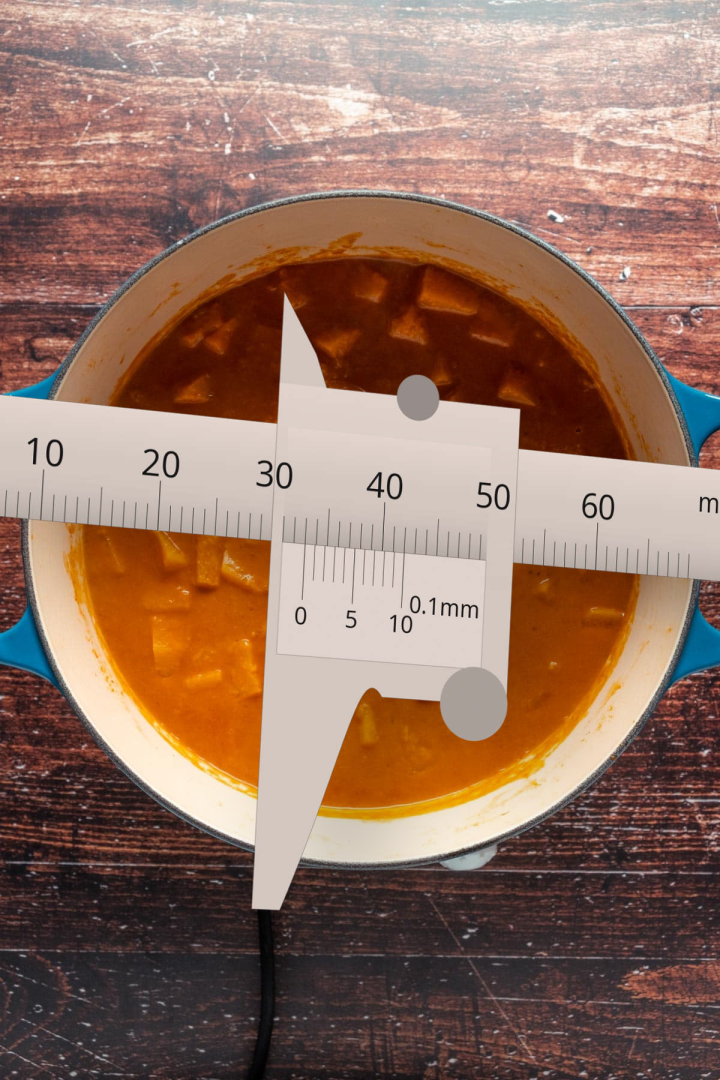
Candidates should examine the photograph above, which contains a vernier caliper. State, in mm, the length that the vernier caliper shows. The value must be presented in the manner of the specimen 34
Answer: 33.0
